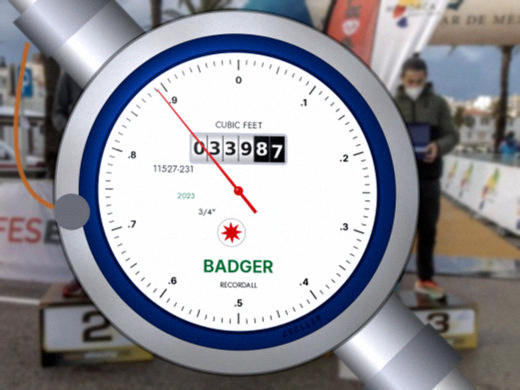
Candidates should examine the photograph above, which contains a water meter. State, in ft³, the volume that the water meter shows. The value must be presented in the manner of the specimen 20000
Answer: 33986.89
